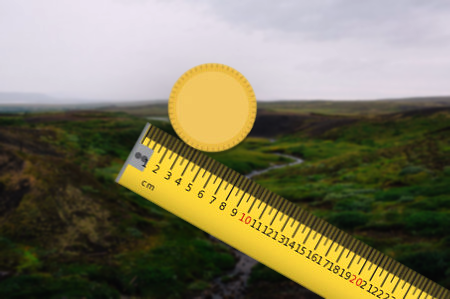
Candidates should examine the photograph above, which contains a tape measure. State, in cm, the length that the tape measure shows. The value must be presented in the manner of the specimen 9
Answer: 7
